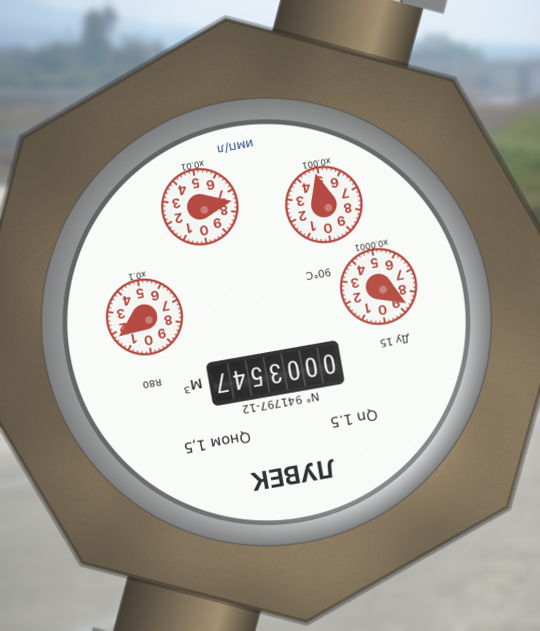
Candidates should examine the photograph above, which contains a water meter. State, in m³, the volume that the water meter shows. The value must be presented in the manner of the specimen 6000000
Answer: 3547.1748
